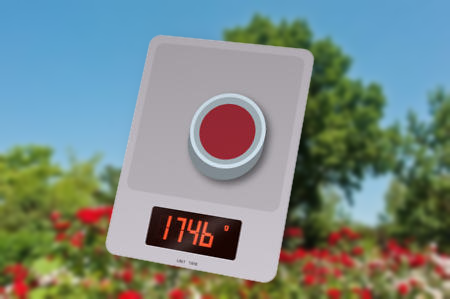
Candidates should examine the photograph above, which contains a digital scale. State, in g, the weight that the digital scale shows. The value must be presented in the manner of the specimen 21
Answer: 1746
